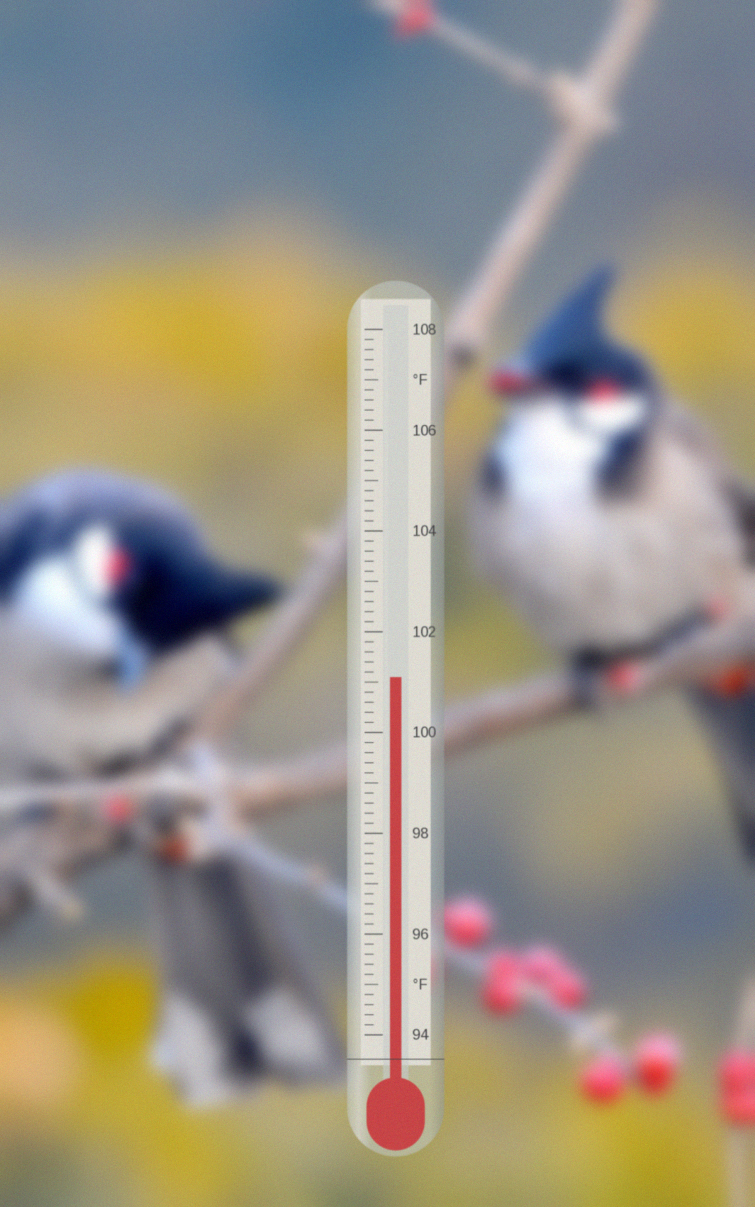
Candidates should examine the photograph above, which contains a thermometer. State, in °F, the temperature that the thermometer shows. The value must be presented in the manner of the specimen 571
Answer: 101.1
